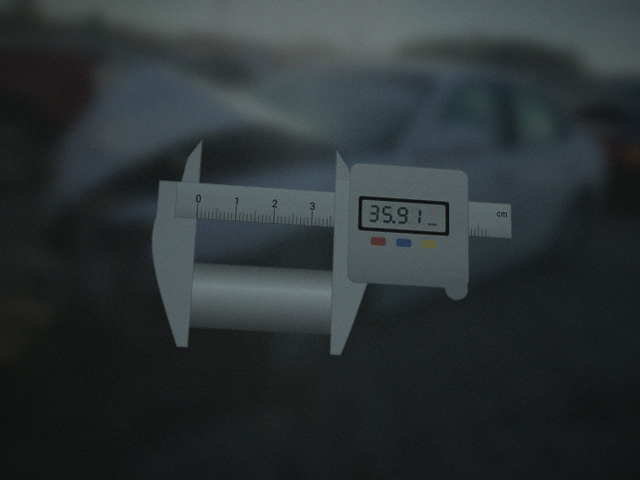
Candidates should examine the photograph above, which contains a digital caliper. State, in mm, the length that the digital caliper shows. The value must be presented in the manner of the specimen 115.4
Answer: 35.91
